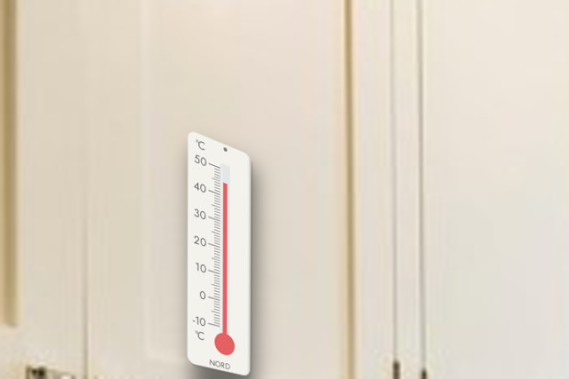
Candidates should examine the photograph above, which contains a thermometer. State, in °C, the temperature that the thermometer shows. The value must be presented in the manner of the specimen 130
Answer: 45
